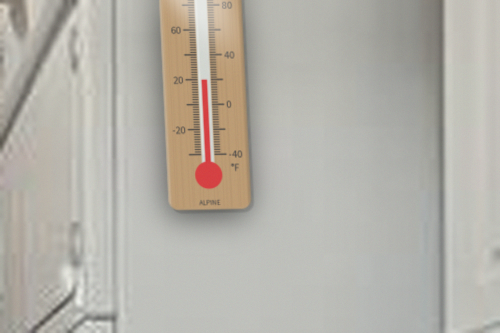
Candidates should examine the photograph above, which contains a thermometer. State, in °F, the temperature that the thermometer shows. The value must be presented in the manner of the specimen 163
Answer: 20
